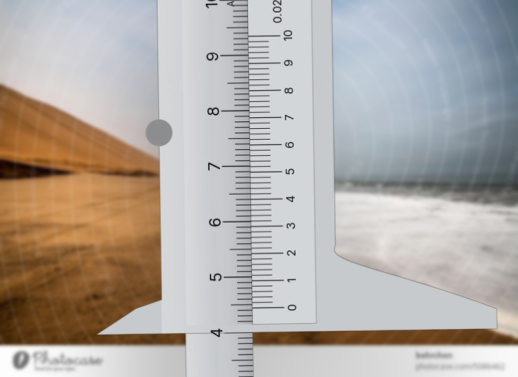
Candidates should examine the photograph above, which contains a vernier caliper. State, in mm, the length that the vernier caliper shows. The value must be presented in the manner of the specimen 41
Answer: 44.4
